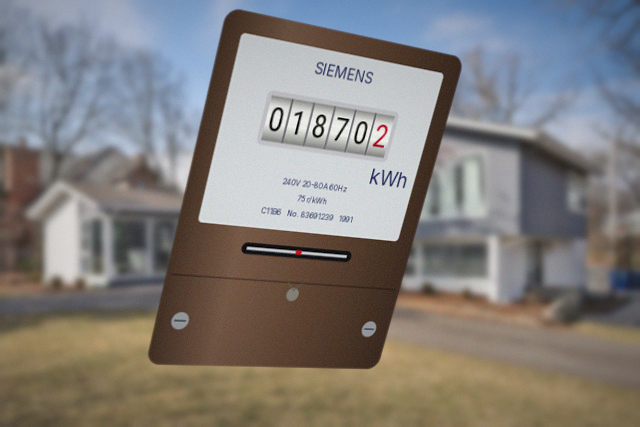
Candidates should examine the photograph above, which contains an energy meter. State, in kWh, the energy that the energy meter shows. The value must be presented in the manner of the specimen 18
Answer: 1870.2
